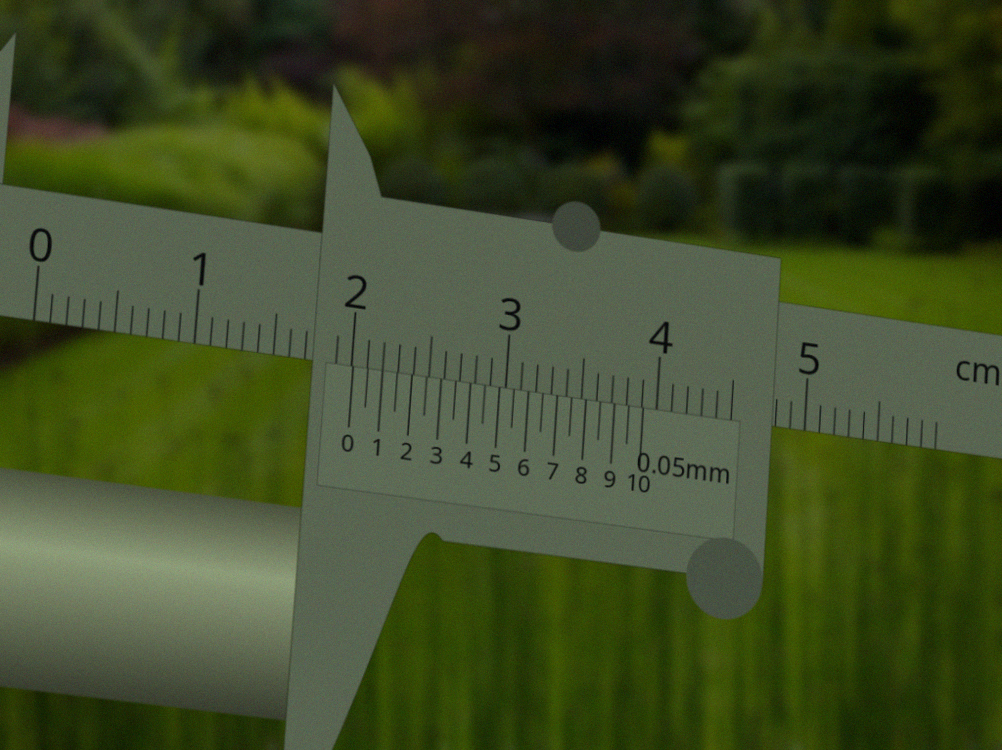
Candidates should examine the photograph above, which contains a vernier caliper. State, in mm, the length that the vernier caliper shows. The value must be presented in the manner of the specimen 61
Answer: 20.1
